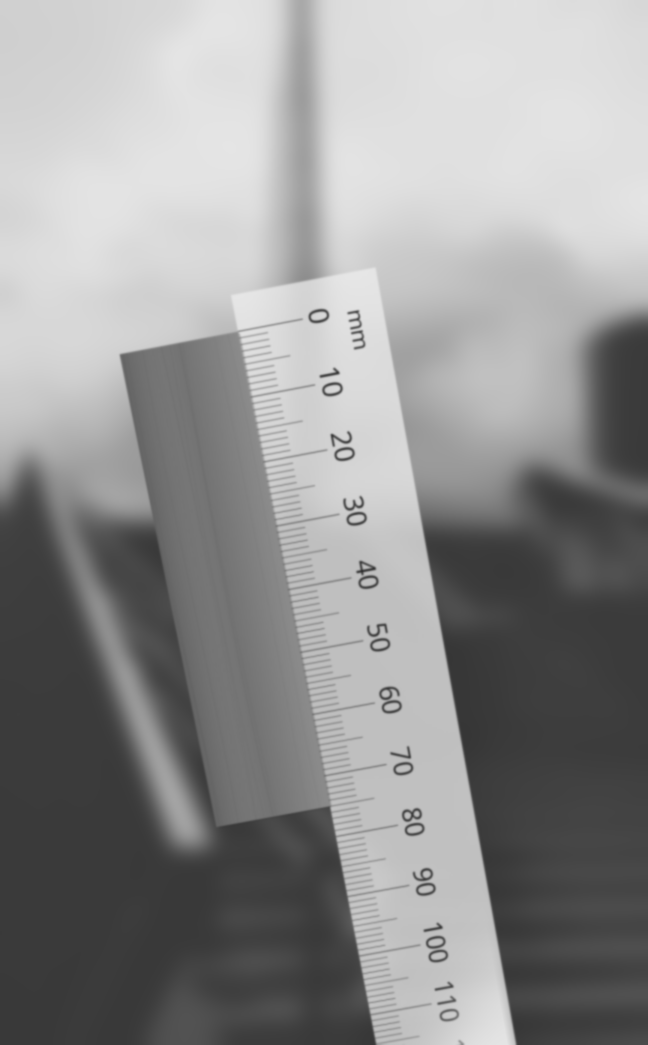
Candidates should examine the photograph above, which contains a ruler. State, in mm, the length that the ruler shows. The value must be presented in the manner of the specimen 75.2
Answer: 75
